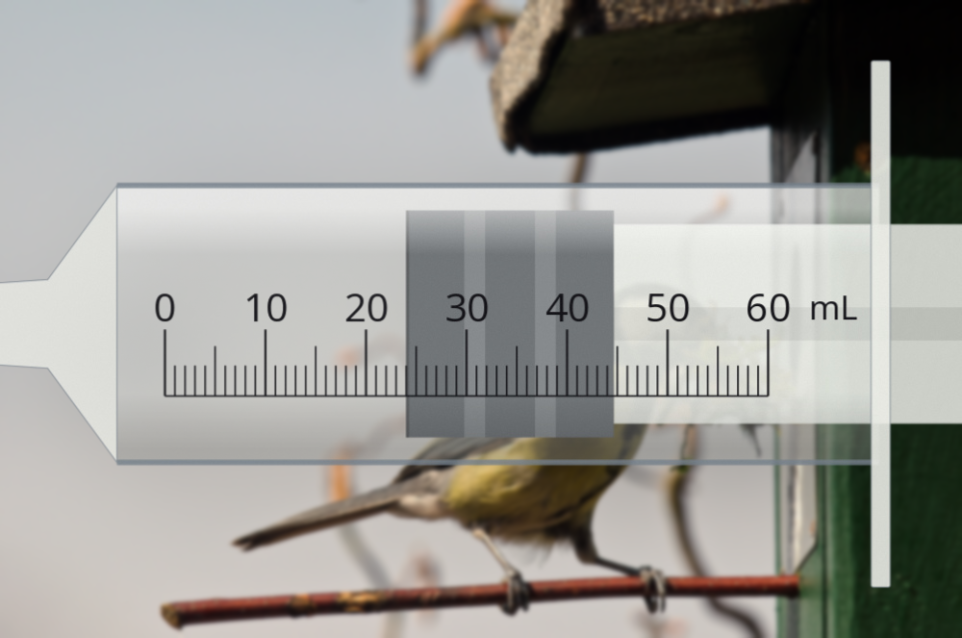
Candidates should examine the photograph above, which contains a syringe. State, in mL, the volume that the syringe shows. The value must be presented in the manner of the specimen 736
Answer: 24
